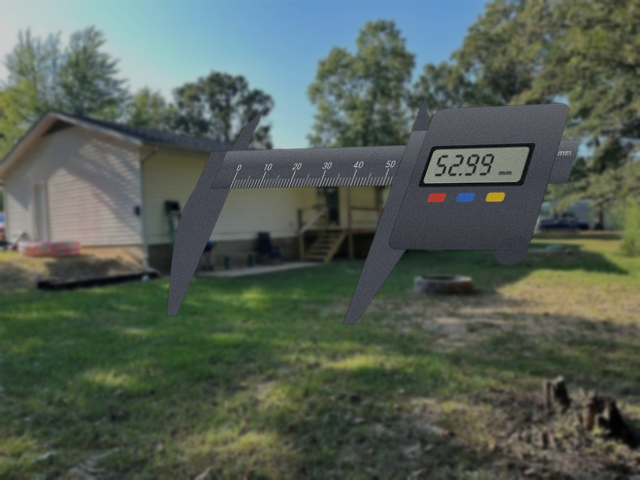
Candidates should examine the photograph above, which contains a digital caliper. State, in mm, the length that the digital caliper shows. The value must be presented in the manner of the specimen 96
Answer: 52.99
